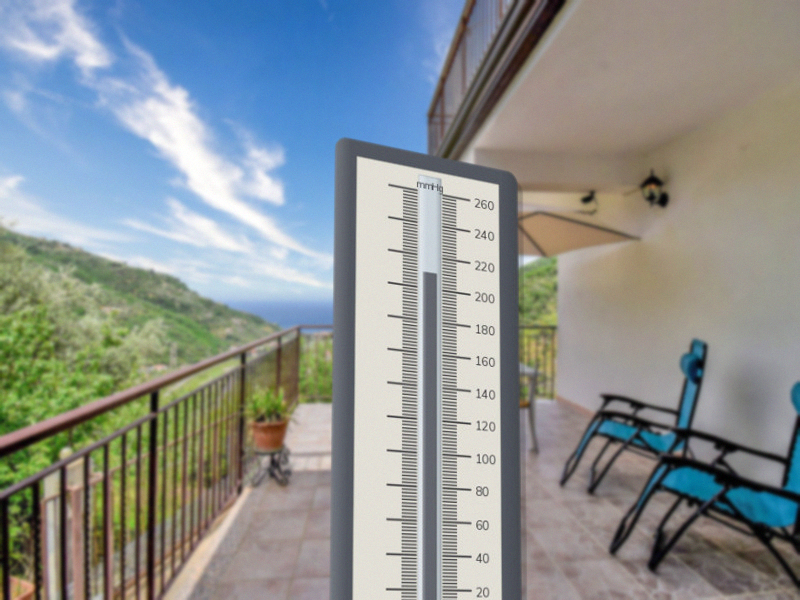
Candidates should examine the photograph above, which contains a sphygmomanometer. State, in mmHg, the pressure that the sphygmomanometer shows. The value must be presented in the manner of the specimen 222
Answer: 210
